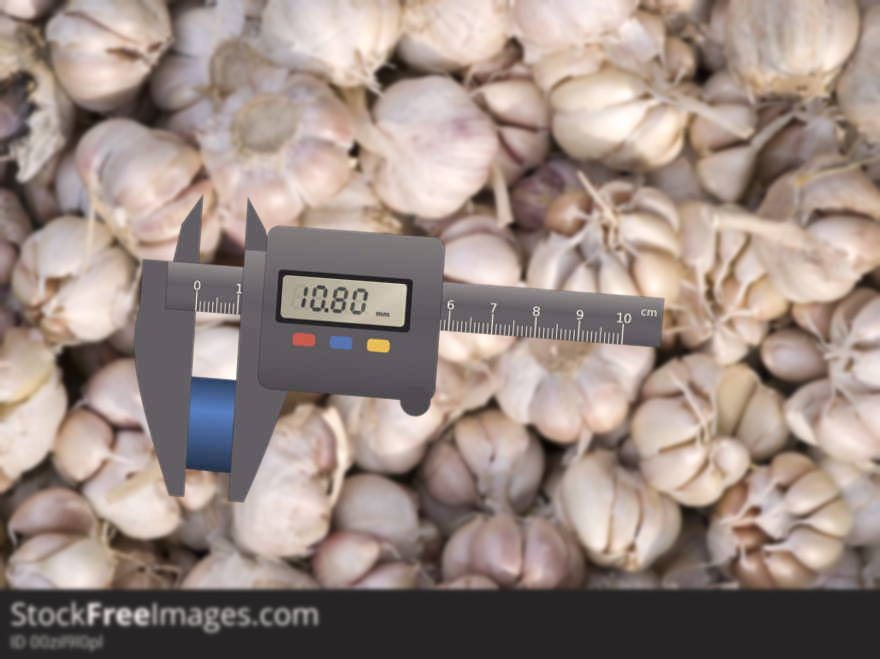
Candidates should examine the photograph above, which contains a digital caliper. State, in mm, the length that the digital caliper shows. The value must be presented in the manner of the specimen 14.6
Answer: 10.80
